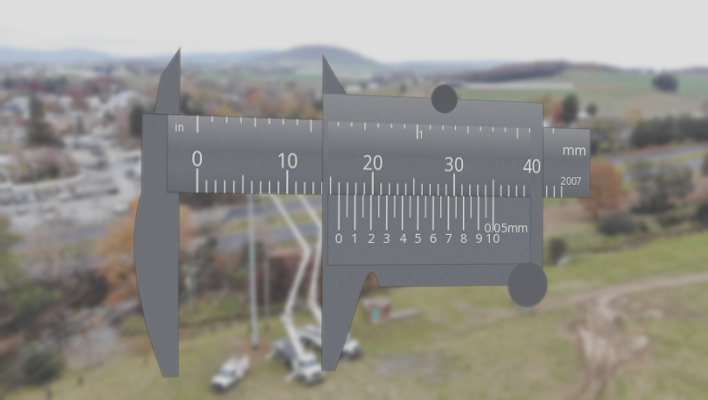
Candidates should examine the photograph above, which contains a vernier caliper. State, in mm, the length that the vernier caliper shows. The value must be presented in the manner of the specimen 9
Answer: 16.0
